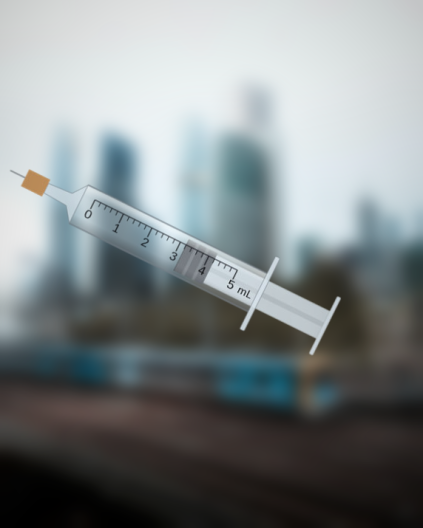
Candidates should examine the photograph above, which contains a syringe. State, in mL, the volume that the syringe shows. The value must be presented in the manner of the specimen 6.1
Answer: 3.2
